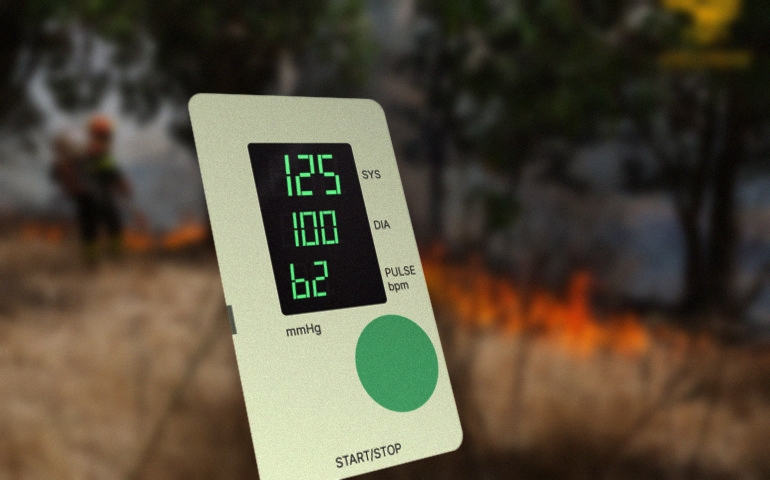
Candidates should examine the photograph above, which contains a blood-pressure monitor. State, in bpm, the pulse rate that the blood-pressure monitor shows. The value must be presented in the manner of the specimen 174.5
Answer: 62
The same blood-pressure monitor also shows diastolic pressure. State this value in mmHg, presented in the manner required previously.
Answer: 100
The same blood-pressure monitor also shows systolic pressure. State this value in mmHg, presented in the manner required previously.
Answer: 125
